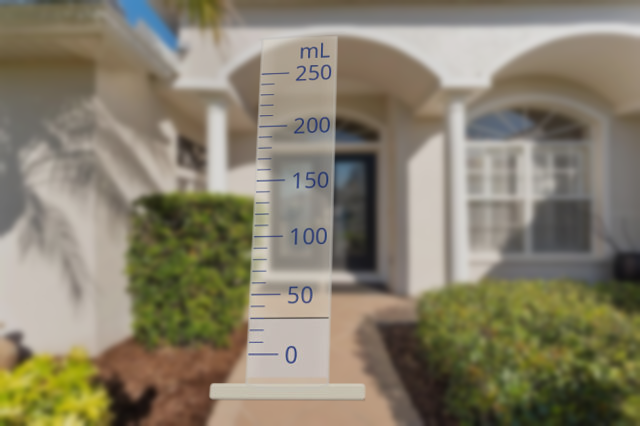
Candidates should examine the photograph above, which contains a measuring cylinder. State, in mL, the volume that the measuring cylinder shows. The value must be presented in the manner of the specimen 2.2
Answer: 30
